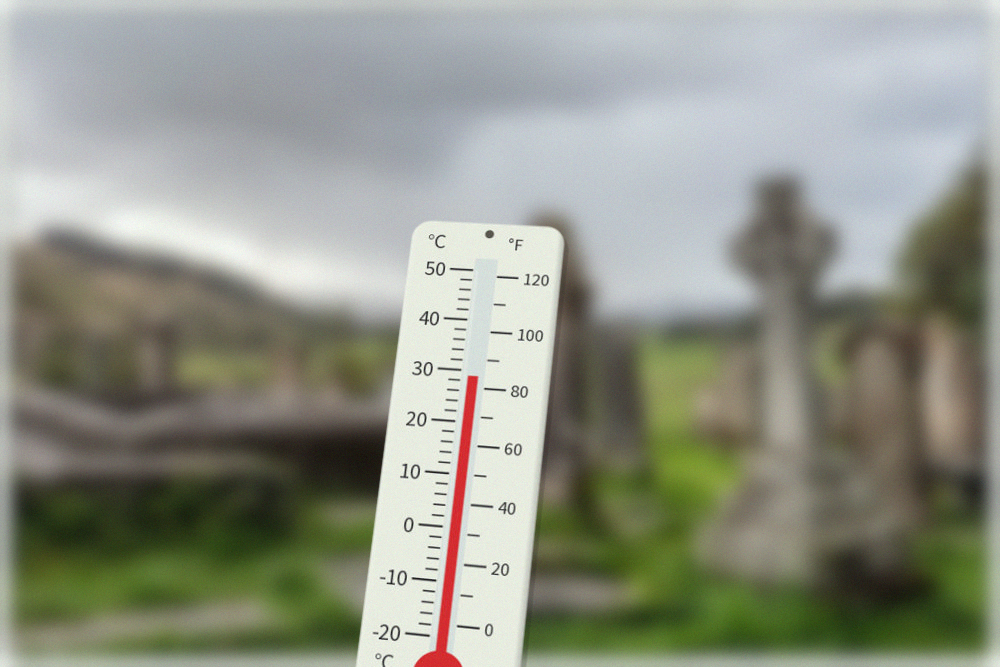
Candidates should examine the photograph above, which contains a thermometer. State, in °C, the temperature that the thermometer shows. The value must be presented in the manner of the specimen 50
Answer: 29
